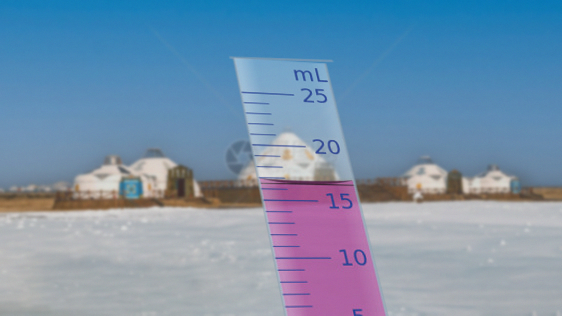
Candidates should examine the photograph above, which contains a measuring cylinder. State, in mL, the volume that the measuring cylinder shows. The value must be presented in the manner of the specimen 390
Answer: 16.5
